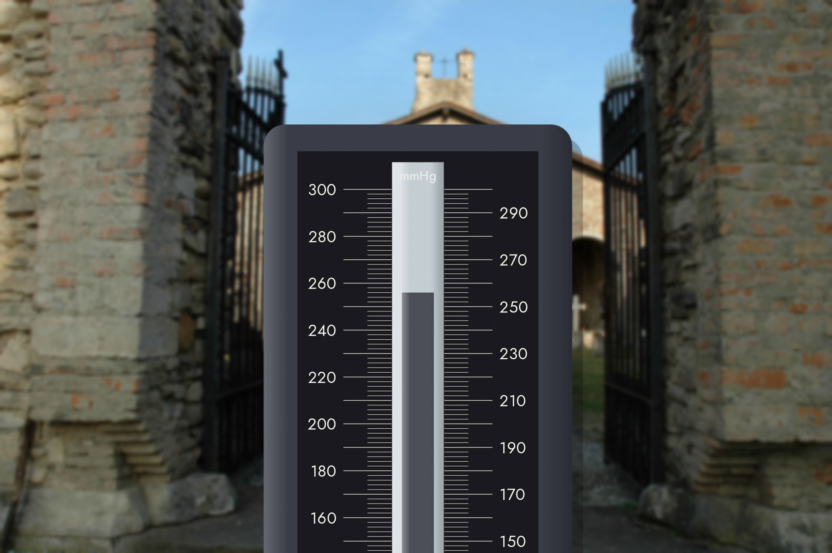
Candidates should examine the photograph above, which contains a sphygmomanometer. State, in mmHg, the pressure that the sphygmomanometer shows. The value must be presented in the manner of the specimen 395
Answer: 256
